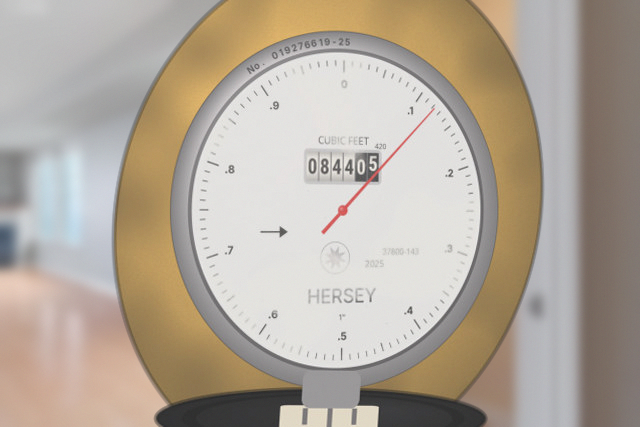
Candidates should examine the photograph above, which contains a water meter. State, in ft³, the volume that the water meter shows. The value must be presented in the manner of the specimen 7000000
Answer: 84405.12
